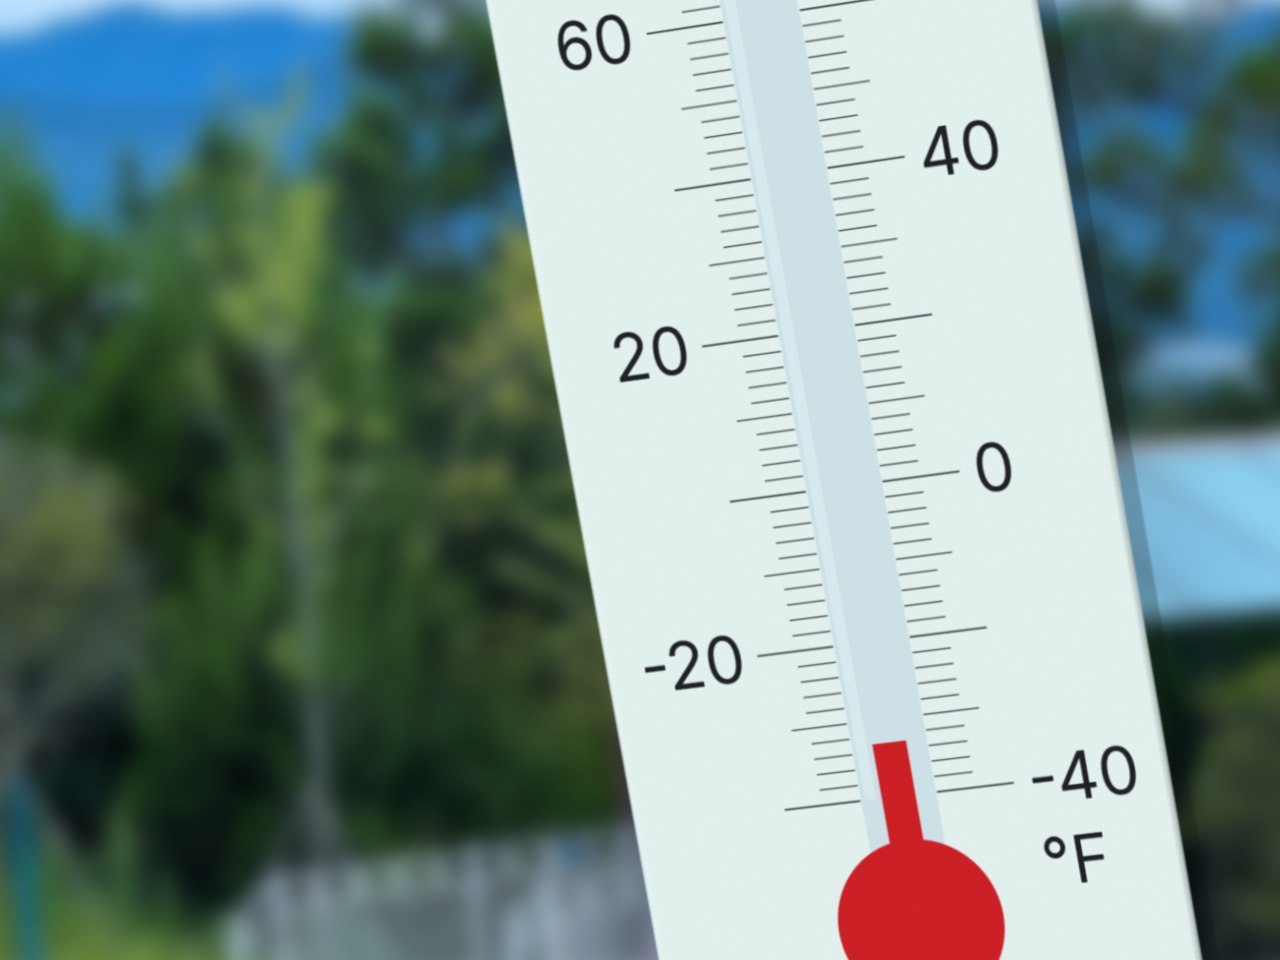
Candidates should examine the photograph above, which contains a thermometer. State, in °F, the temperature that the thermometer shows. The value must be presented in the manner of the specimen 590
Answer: -33
